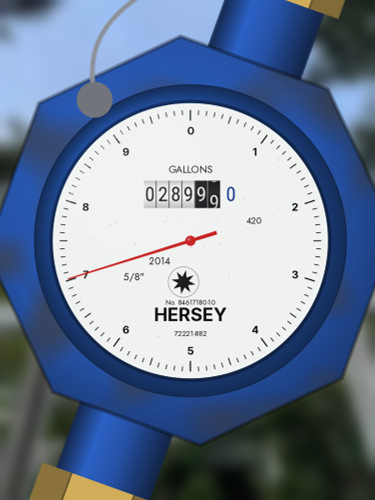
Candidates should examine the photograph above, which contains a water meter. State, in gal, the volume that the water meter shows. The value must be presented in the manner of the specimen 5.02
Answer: 289987.0
